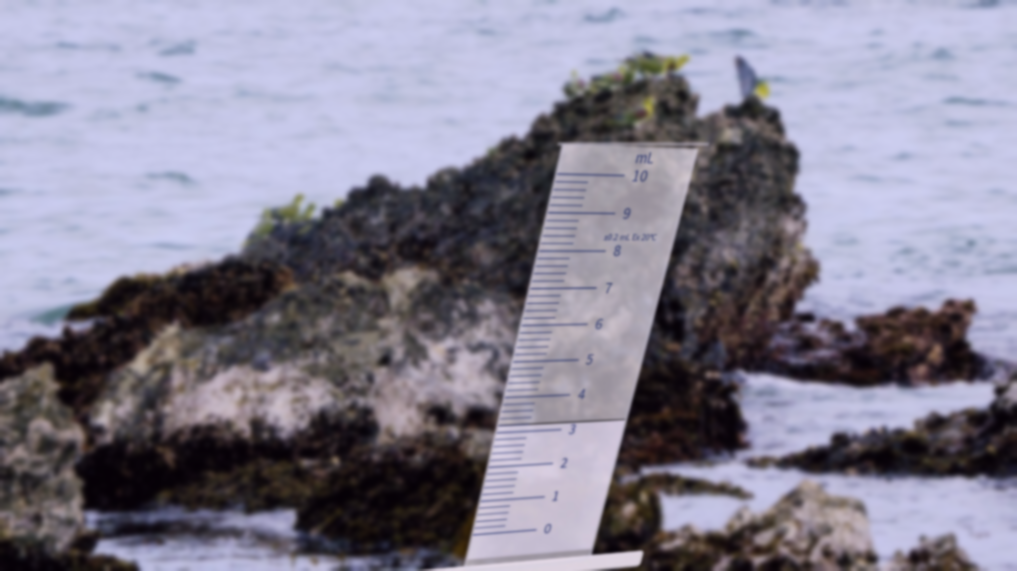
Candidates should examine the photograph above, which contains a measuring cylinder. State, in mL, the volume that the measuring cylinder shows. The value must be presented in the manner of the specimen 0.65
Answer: 3.2
